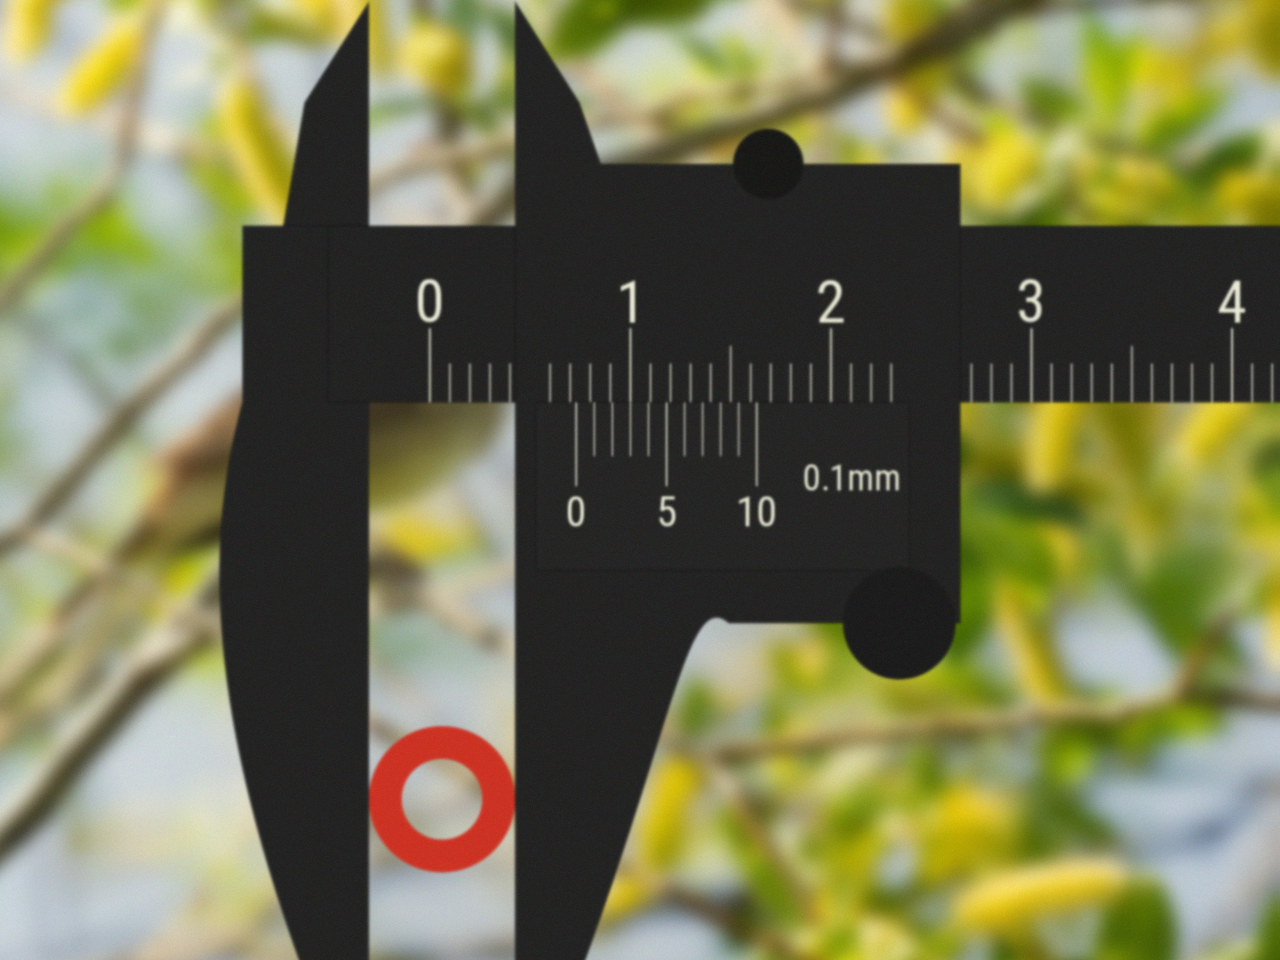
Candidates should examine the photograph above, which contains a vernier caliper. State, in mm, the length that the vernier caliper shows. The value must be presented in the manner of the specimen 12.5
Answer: 7.3
